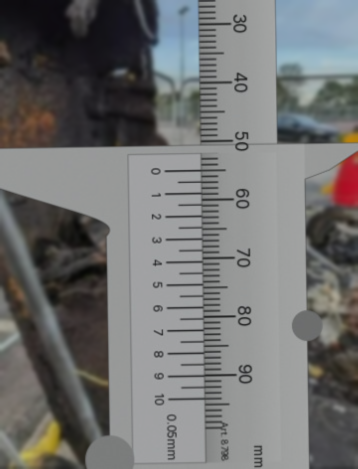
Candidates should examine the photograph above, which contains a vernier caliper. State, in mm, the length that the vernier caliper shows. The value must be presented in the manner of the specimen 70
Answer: 55.0
